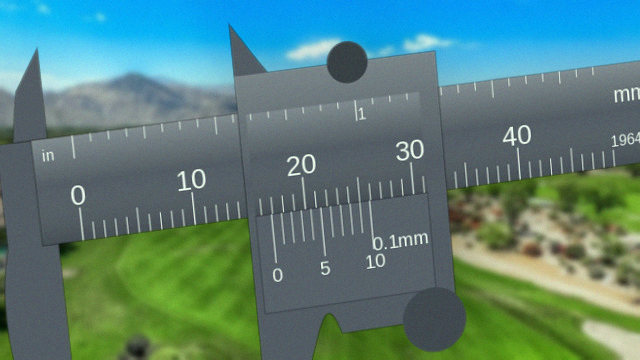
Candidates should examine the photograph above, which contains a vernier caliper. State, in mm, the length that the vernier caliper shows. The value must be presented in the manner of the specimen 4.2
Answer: 16.9
